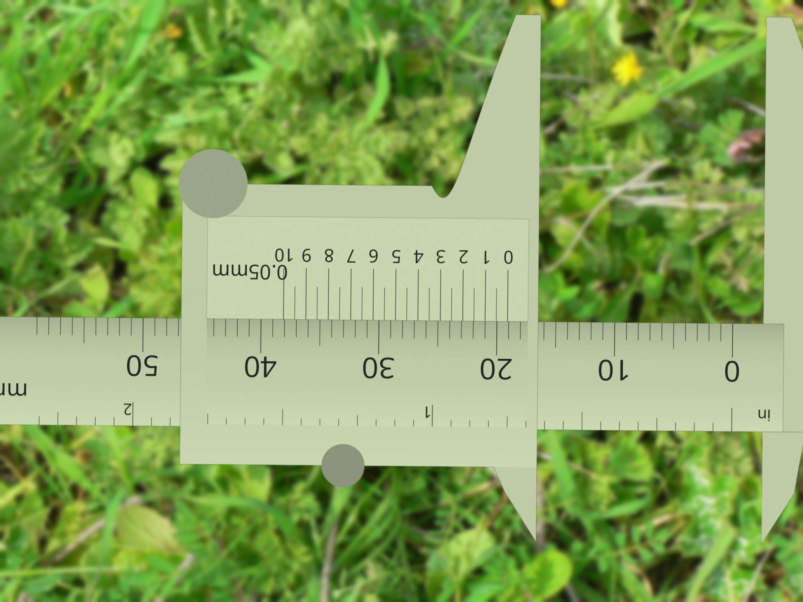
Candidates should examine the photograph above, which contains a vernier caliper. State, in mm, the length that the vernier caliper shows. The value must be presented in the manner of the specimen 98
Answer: 19.1
